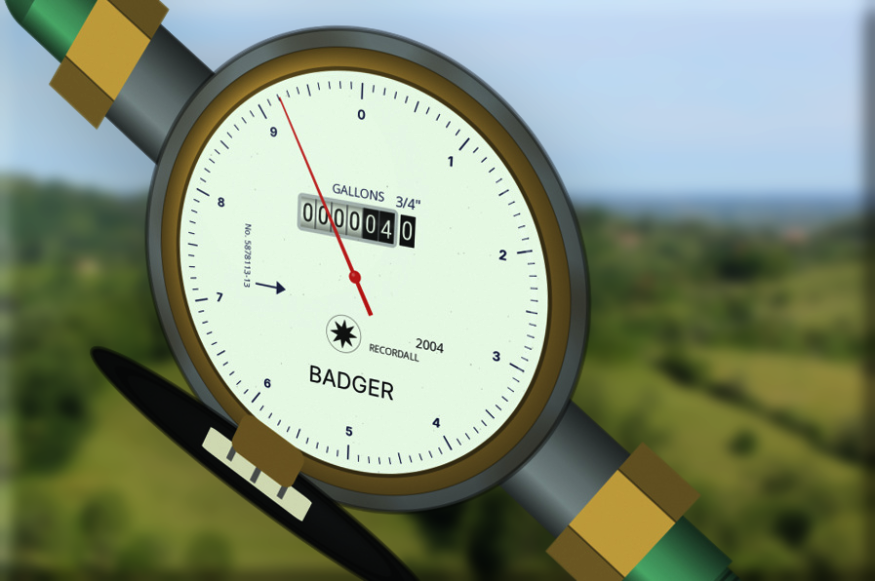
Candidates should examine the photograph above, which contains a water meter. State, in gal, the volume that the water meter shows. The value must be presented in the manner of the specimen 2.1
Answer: 39.2
